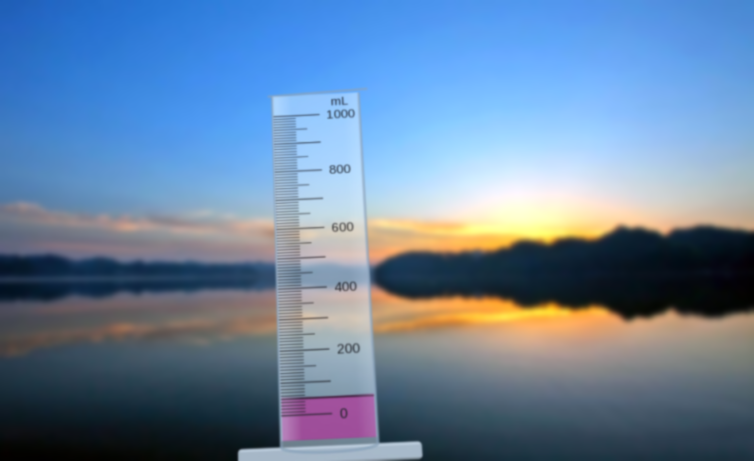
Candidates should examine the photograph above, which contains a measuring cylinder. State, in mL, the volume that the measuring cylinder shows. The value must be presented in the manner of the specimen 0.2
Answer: 50
